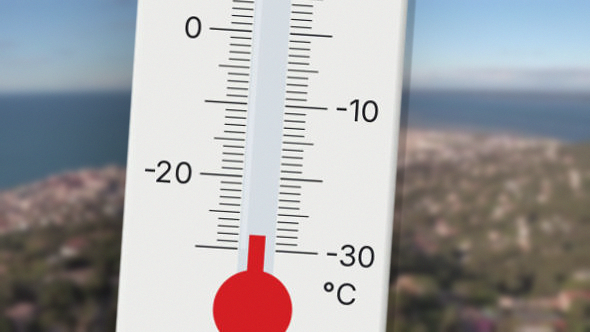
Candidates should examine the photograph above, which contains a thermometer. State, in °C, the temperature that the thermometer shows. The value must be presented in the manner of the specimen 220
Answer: -28
